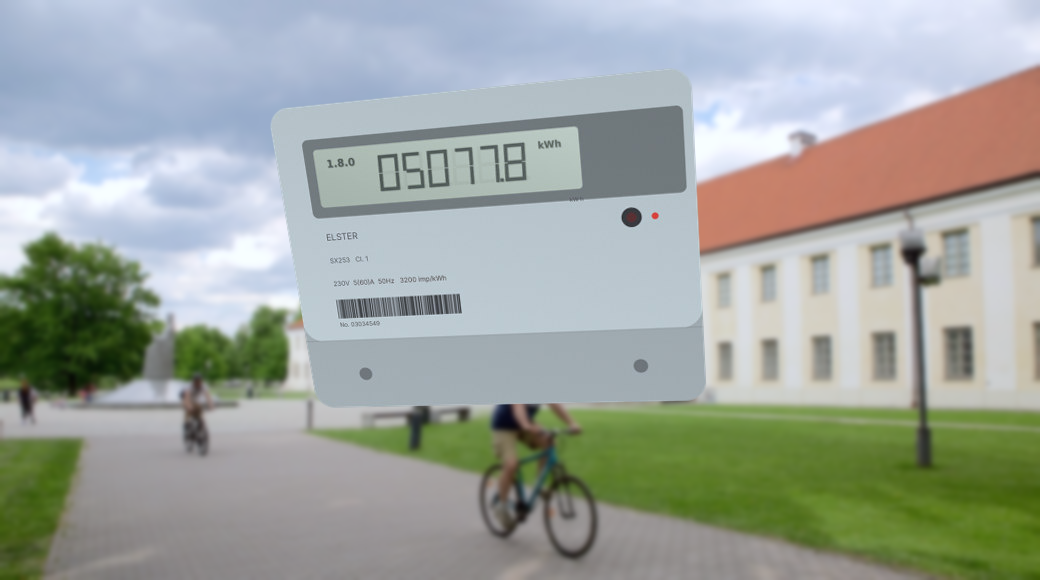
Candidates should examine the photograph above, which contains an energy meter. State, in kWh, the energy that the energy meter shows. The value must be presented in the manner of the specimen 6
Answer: 5077.8
